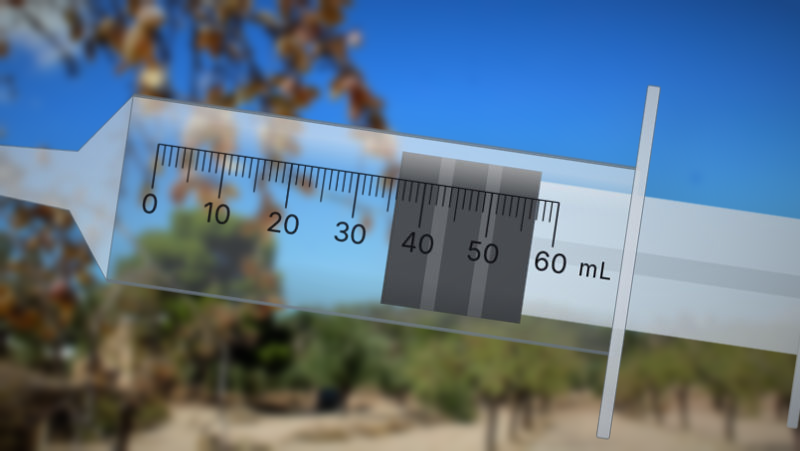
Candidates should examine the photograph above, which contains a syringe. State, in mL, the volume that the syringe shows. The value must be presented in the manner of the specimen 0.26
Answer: 36
